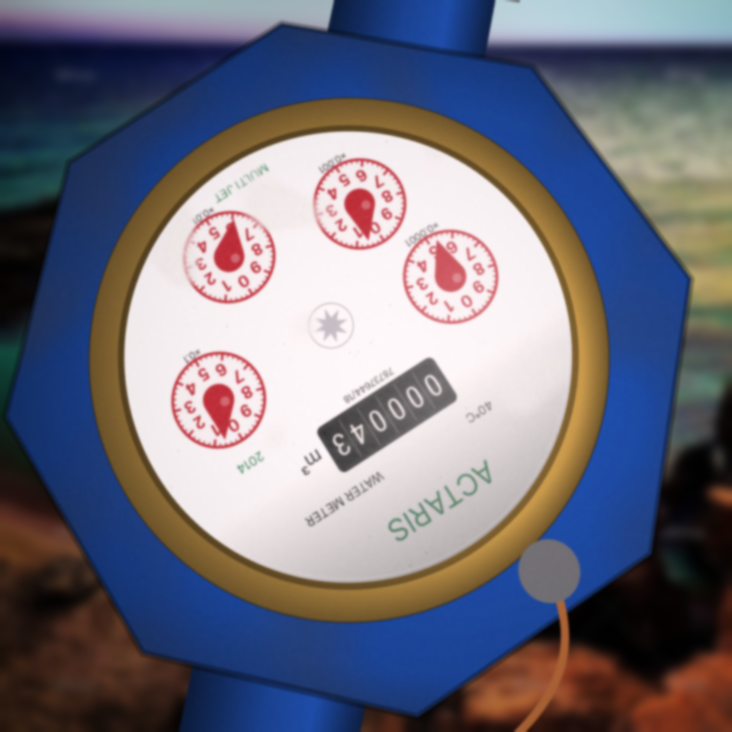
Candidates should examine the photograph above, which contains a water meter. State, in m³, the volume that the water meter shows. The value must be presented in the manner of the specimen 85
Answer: 43.0605
